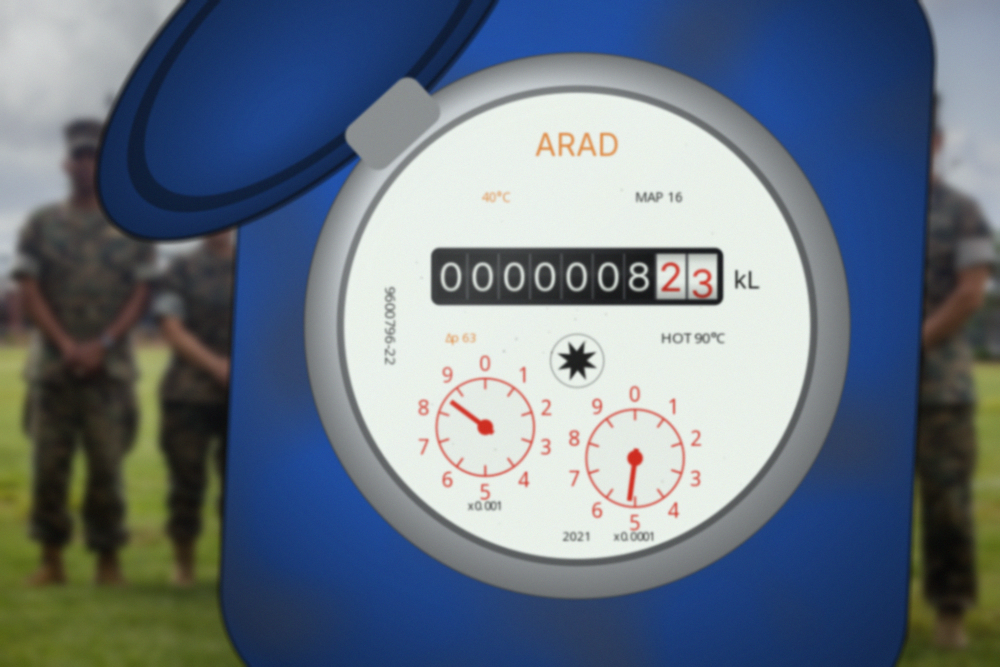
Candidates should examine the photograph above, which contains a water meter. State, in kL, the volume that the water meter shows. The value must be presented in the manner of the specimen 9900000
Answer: 8.2285
